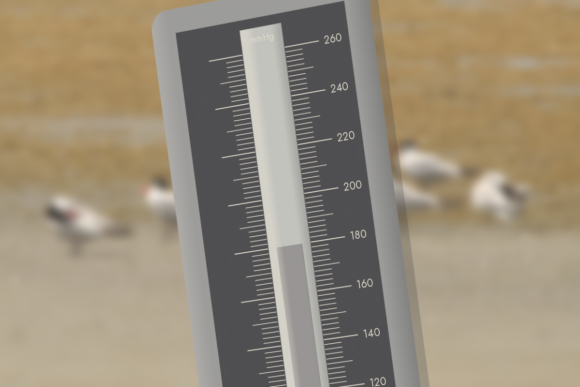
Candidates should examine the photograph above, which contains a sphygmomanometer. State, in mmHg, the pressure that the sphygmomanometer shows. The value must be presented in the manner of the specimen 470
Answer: 180
